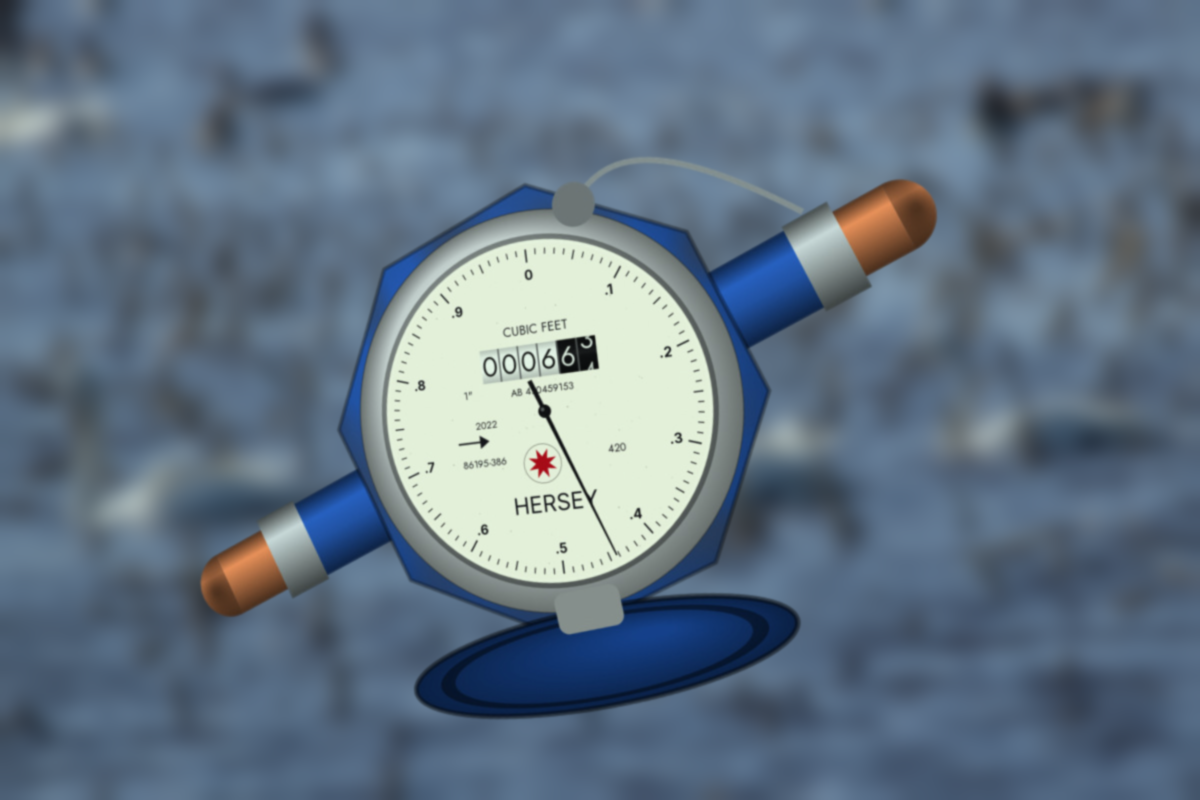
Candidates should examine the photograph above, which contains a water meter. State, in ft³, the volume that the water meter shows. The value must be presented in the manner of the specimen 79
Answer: 663.44
